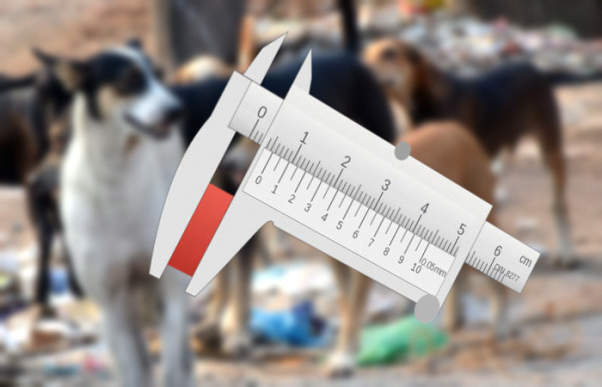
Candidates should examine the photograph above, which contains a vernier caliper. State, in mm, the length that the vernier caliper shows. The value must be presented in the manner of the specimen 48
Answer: 5.5
